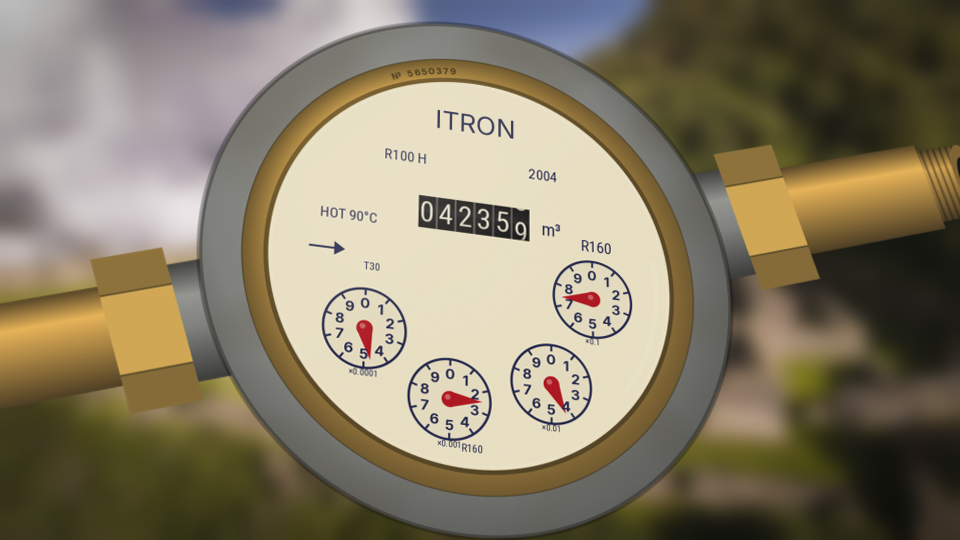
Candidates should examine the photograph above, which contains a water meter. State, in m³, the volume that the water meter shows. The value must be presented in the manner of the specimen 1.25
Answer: 42358.7424
